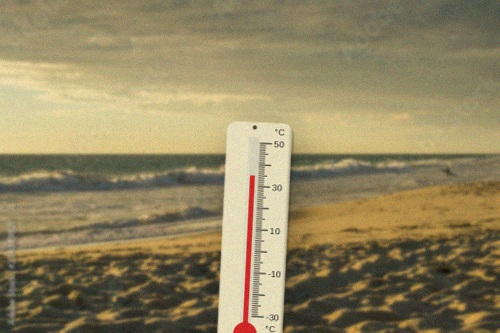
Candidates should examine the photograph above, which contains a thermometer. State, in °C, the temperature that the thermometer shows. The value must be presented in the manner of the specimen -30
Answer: 35
